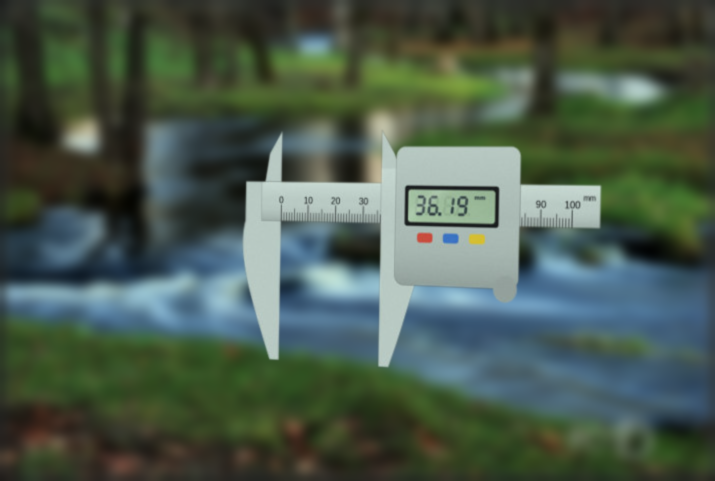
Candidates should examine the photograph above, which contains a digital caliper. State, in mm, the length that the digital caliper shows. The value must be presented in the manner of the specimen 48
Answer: 36.19
